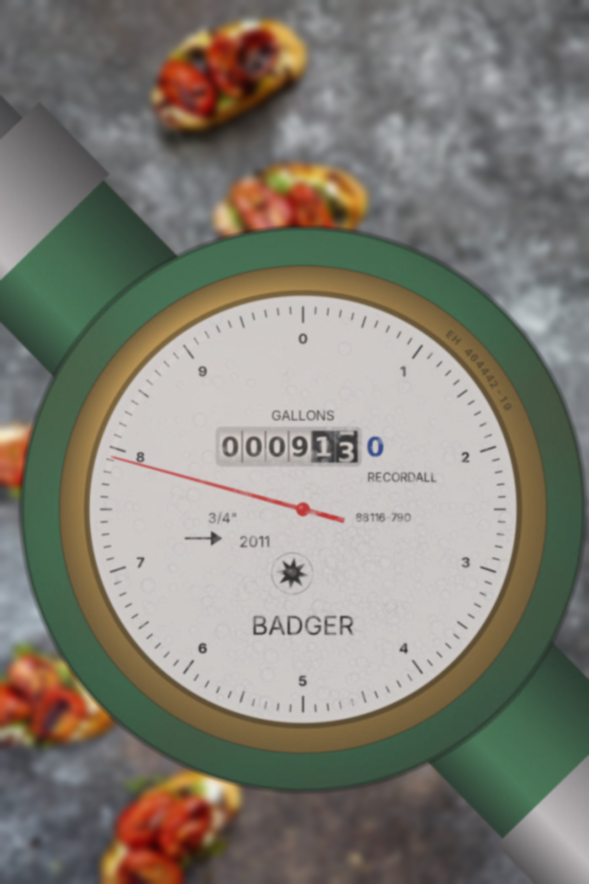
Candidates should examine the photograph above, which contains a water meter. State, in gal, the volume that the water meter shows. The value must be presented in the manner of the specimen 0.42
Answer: 9127.9
